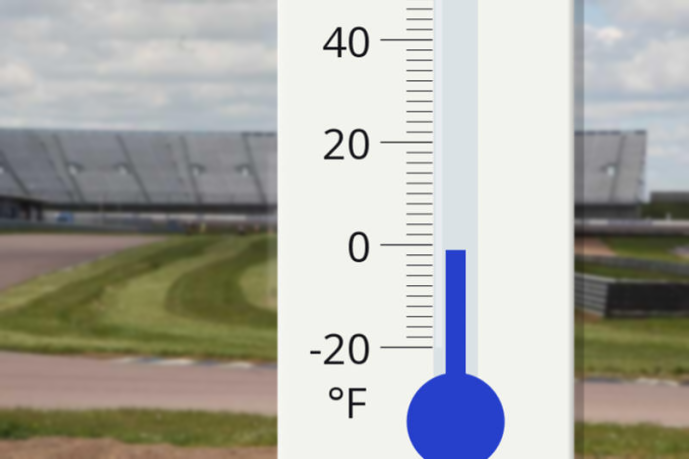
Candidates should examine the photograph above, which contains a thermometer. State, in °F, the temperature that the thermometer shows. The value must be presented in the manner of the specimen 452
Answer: -1
